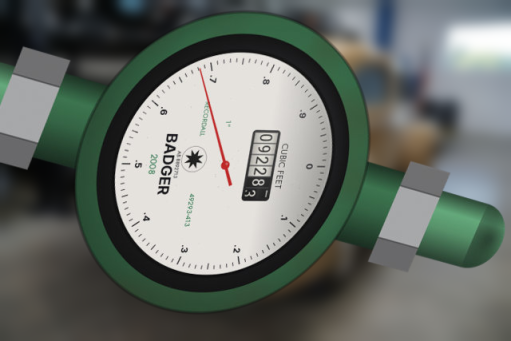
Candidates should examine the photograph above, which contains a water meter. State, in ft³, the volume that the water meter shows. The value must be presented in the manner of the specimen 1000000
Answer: 92282.68
